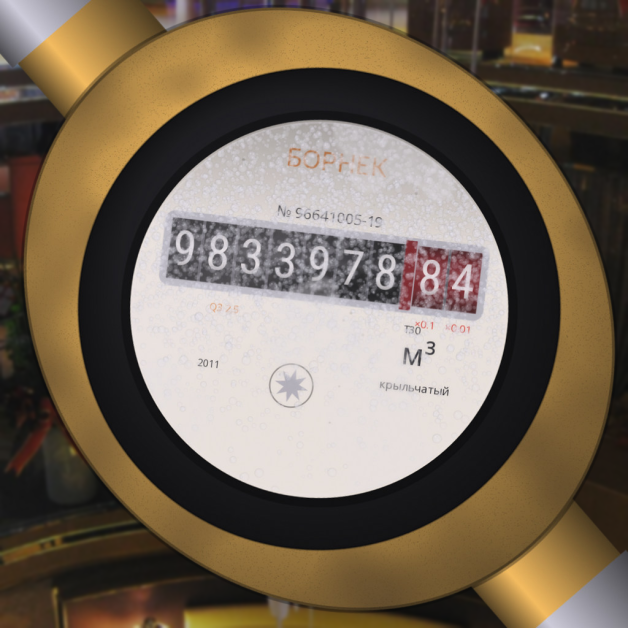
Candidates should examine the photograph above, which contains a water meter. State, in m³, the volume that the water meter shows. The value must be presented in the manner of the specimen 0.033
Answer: 9833978.84
